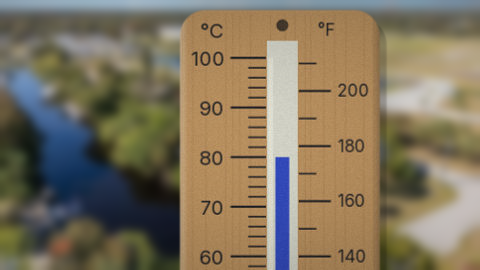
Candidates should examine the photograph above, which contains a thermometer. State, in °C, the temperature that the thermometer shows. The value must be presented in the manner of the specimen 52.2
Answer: 80
